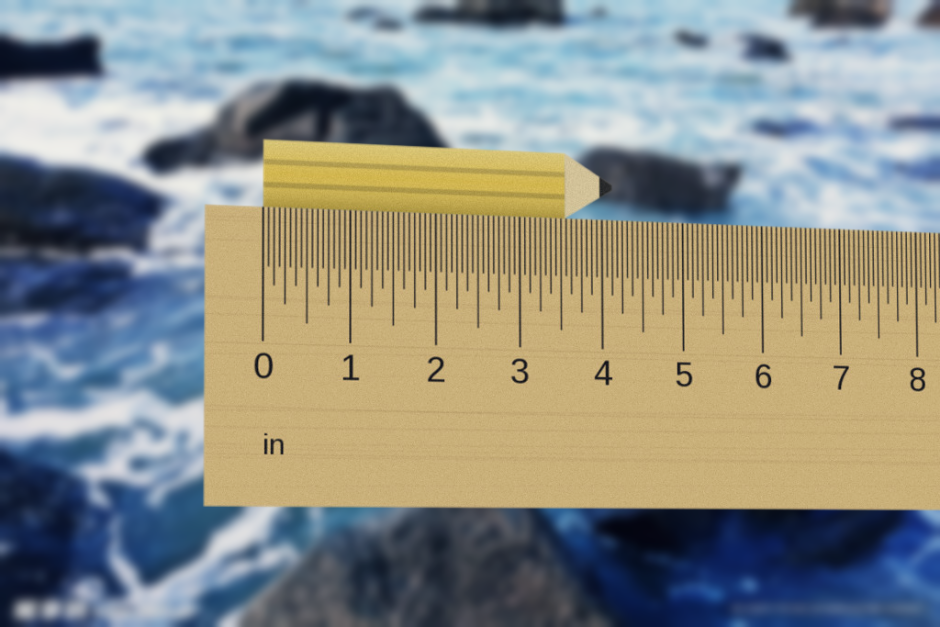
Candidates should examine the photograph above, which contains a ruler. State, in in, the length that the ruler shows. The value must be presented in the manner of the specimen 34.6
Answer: 4.125
